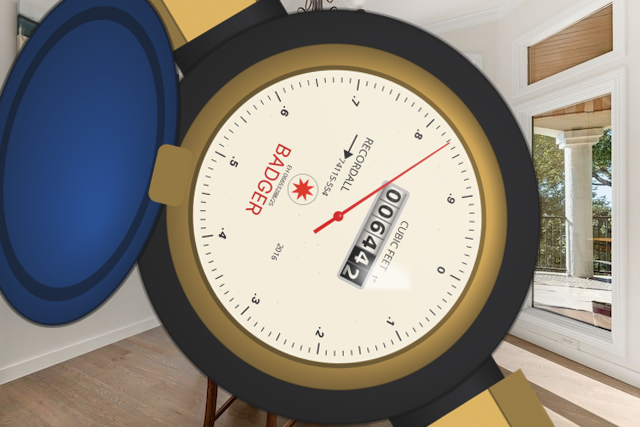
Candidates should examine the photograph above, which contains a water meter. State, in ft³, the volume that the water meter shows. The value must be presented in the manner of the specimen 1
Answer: 6441.83
